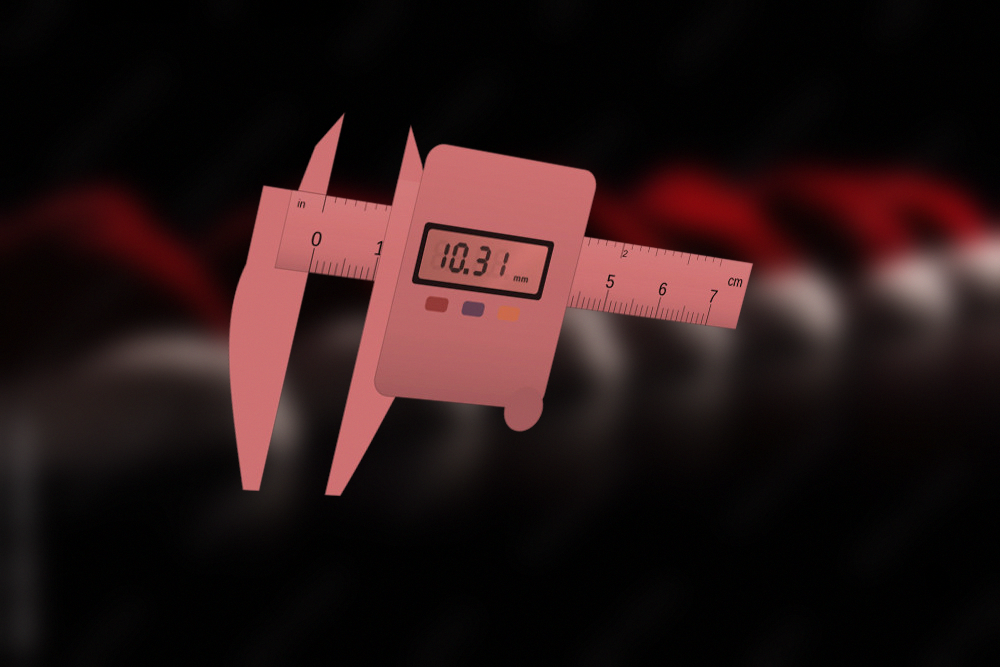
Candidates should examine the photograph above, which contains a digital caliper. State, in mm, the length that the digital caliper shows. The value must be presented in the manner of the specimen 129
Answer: 10.31
